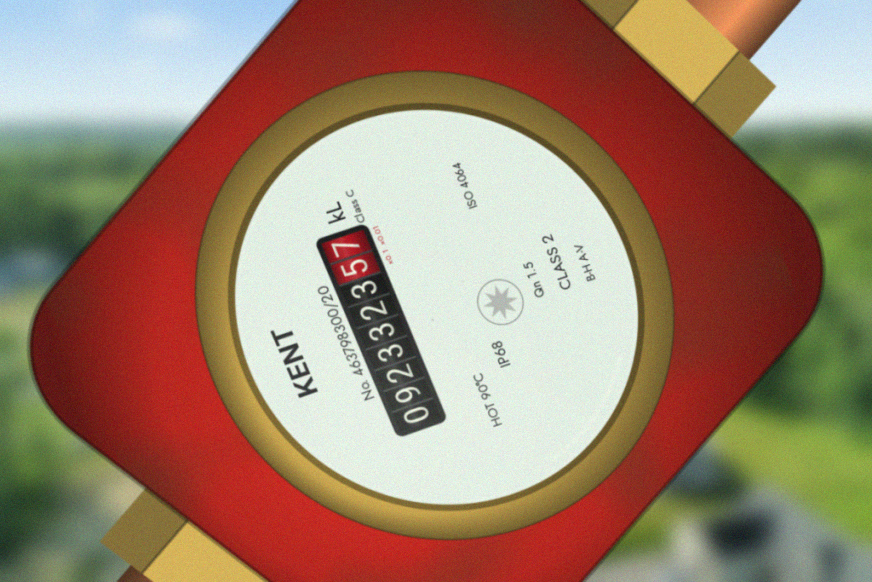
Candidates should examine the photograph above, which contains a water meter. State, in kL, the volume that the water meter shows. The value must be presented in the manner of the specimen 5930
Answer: 923323.57
